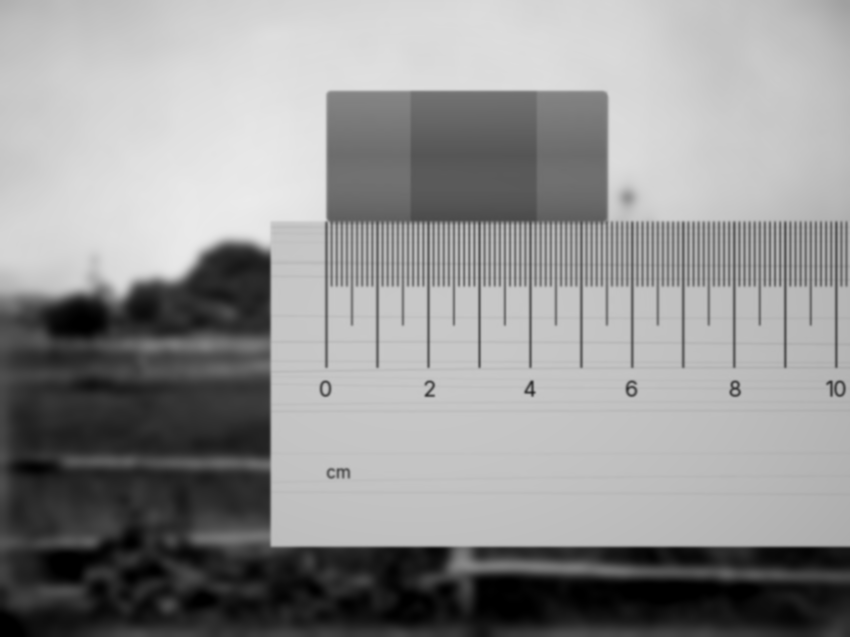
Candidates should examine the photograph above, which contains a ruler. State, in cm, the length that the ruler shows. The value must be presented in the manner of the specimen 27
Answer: 5.5
